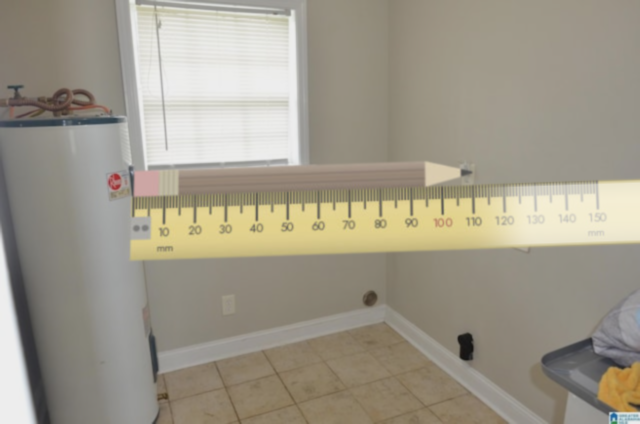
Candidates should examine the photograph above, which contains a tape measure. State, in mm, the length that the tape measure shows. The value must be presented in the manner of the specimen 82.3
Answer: 110
